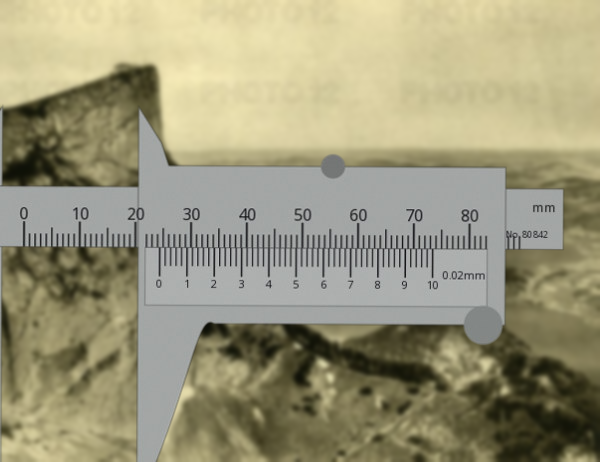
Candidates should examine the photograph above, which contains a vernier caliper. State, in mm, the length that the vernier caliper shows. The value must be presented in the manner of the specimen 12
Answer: 24.4
